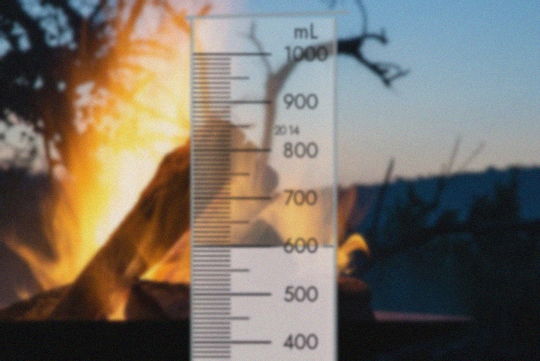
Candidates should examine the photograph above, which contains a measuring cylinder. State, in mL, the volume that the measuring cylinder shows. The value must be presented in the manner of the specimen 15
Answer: 600
